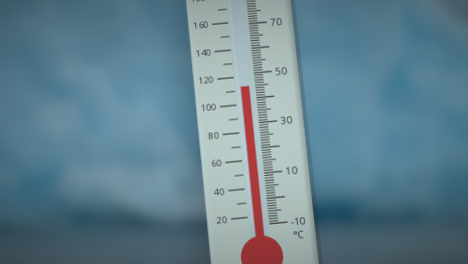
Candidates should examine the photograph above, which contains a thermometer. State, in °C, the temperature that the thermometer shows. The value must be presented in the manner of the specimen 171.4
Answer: 45
